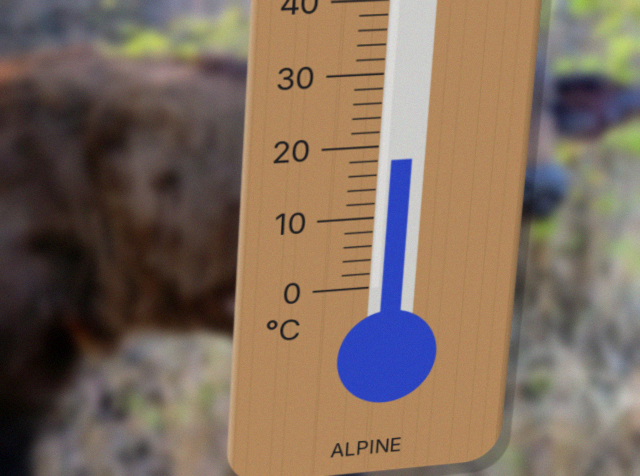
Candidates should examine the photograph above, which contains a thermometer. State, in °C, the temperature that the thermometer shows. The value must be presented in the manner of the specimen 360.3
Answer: 18
